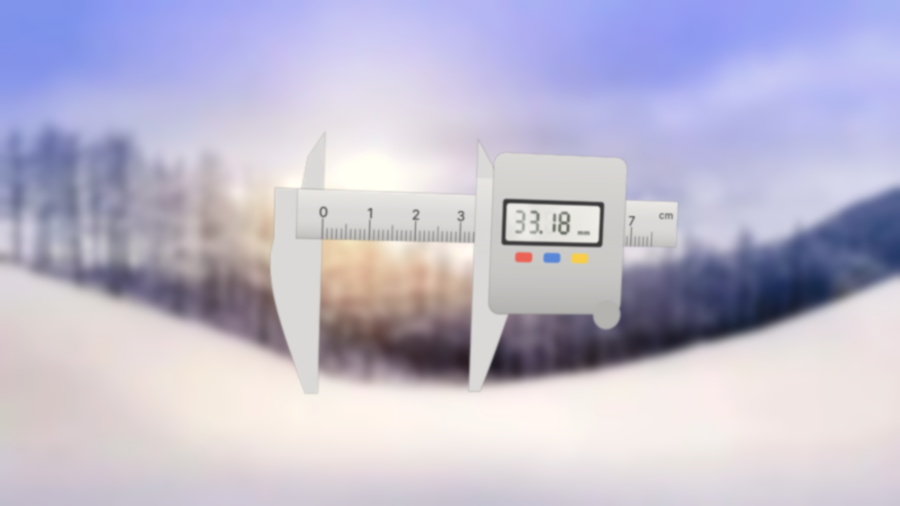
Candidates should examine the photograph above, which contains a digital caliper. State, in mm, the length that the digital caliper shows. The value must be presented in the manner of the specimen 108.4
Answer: 33.18
